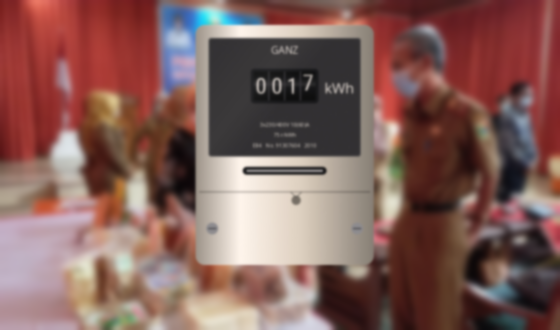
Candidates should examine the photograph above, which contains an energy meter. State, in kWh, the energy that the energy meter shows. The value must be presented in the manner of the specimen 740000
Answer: 17
